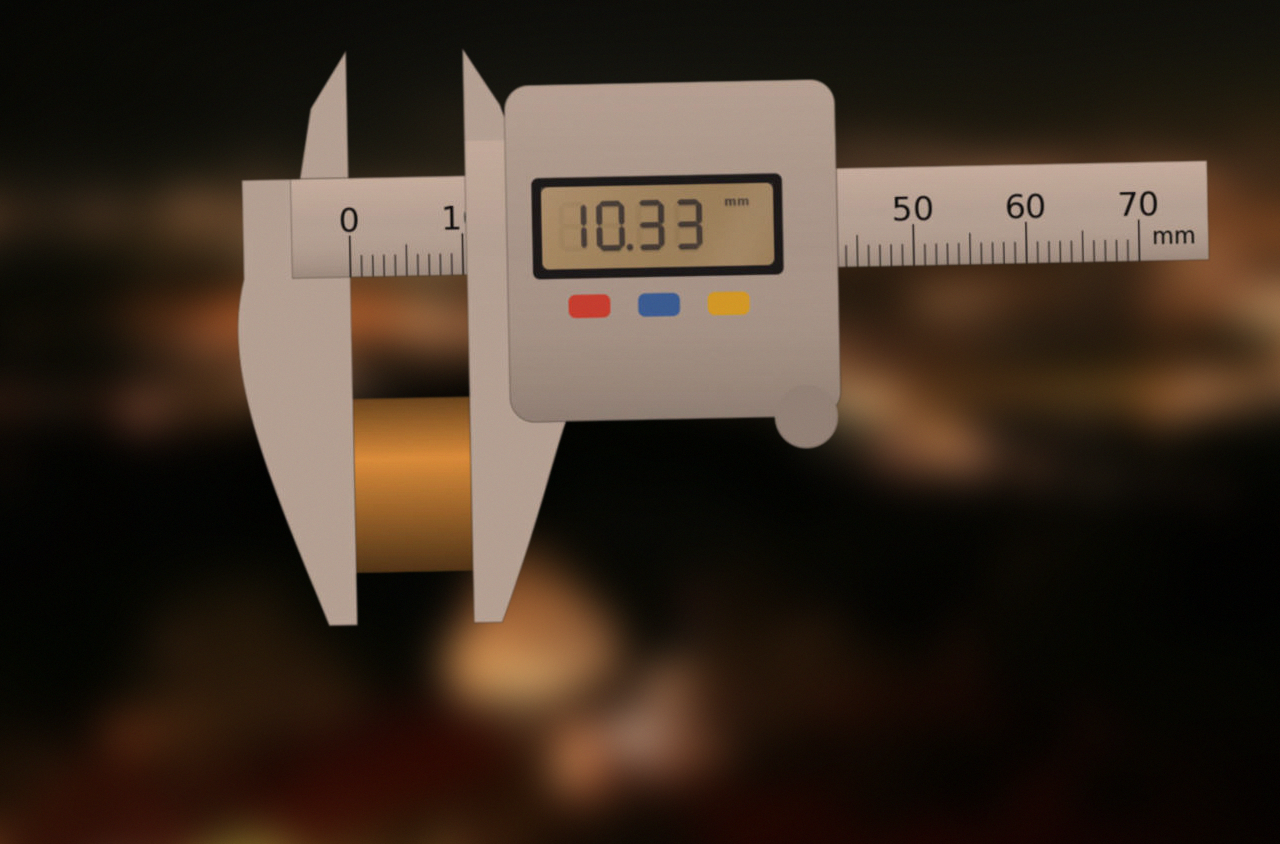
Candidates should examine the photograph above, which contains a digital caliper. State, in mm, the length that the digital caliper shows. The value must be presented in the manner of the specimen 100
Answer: 10.33
